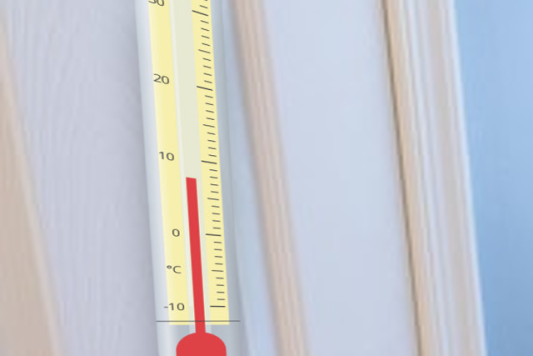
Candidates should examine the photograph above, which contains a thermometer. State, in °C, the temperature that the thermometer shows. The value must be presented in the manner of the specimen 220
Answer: 7.5
